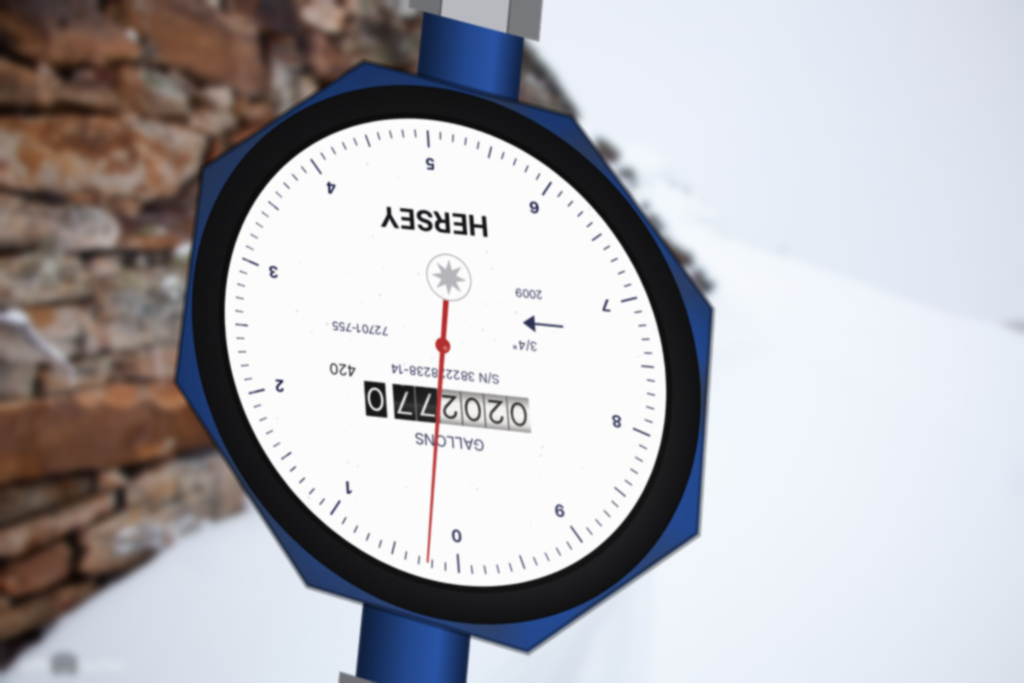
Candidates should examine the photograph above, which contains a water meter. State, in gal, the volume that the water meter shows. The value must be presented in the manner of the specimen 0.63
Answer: 202770.2
